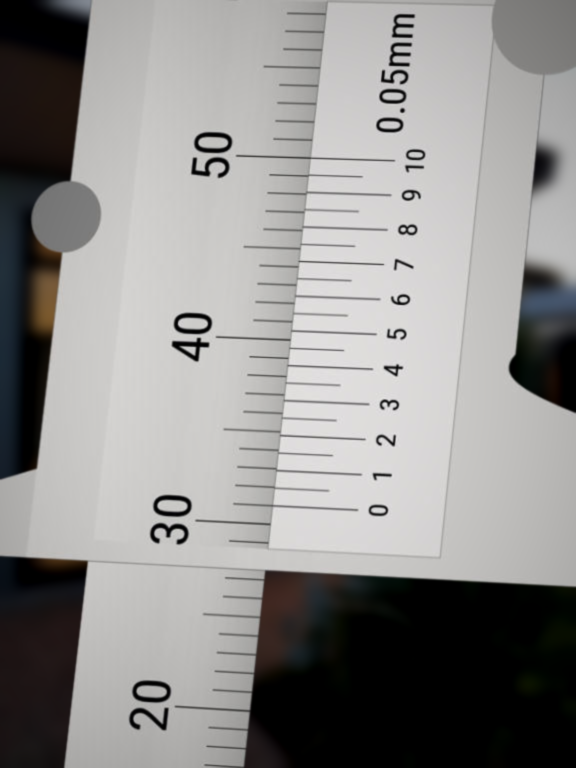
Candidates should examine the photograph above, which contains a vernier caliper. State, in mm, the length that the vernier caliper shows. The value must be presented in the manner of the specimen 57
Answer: 31.0
